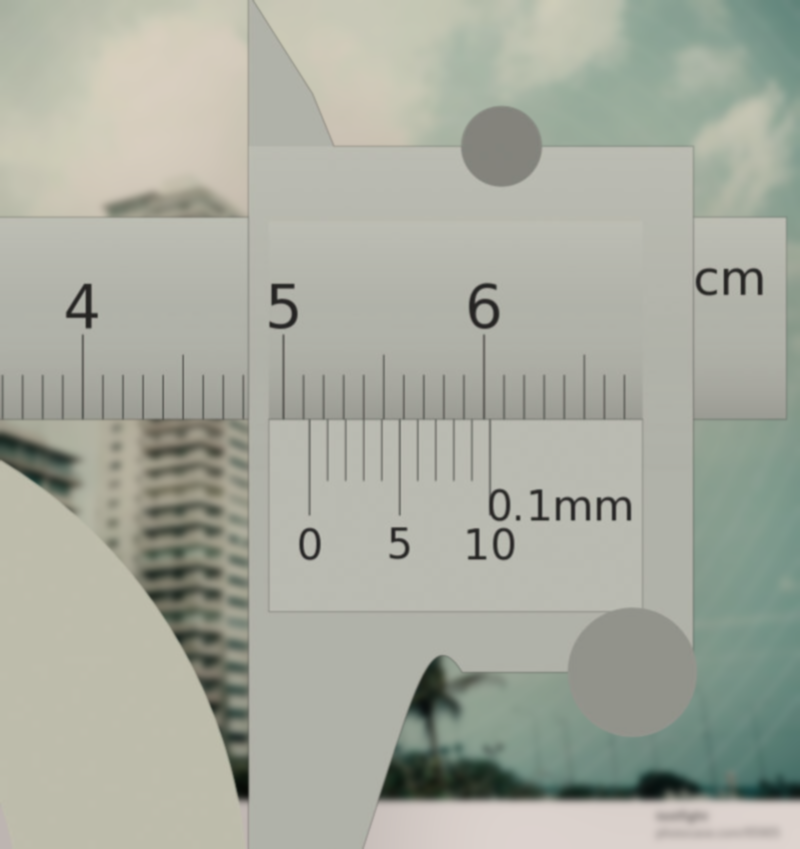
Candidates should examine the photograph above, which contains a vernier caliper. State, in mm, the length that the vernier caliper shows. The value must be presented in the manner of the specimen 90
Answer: 51.3
